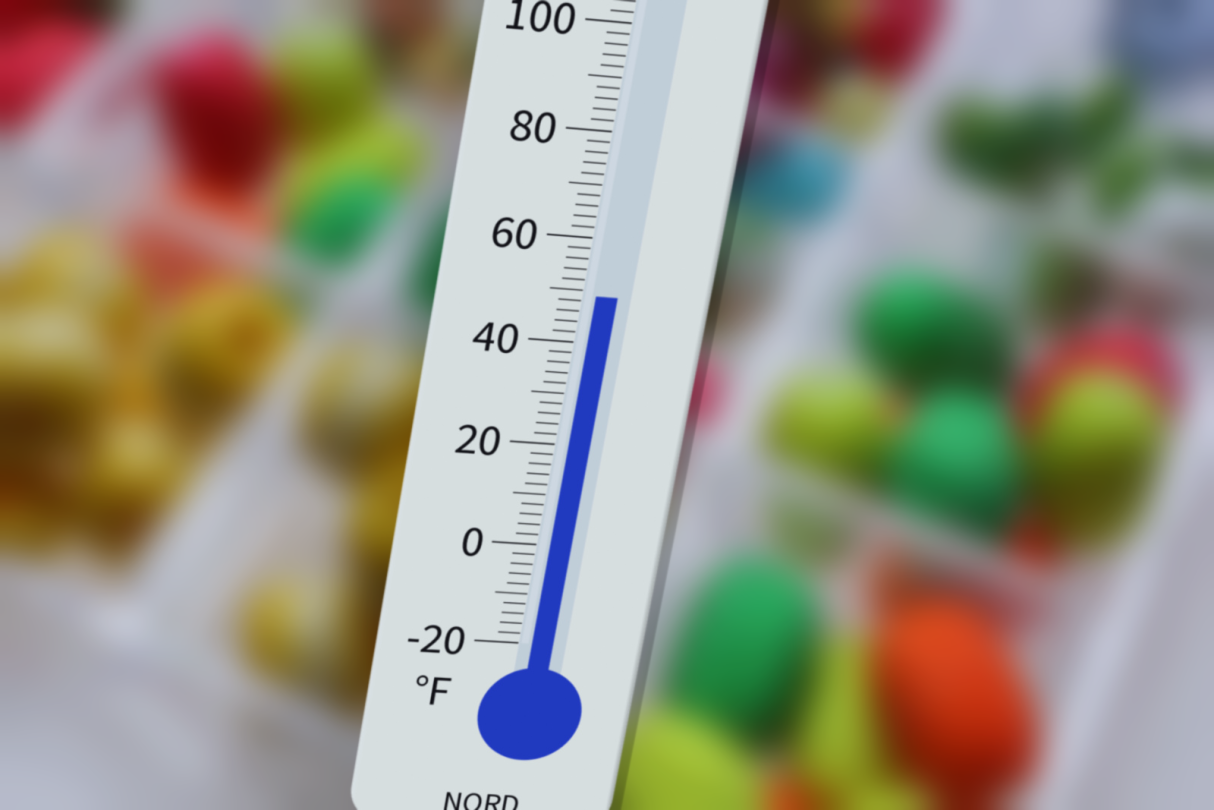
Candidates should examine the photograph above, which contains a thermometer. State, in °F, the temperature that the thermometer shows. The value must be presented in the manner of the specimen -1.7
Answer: 49
